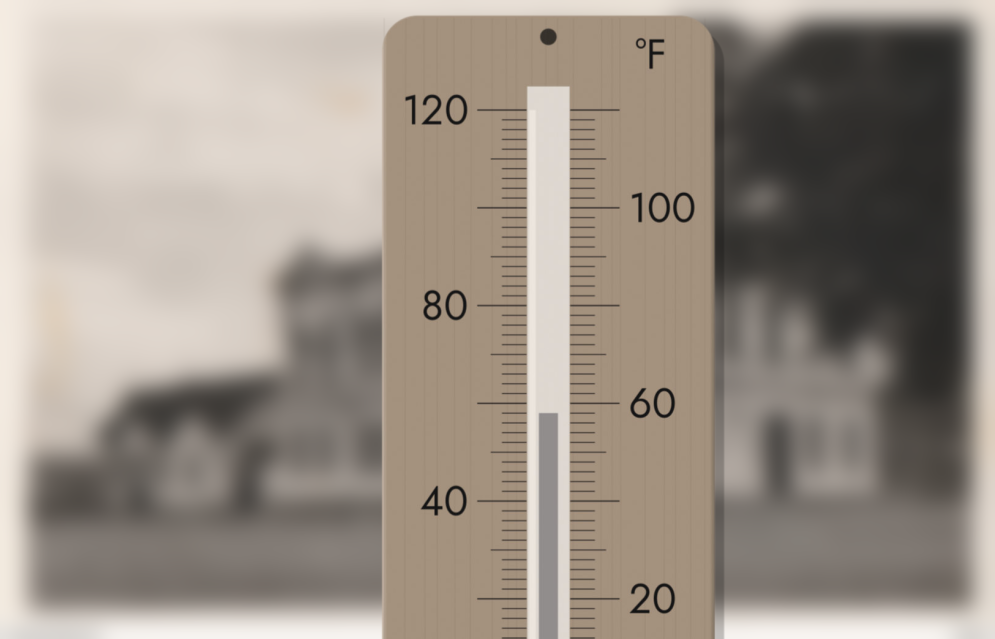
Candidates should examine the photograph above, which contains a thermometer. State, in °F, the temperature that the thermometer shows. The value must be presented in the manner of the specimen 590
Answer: 58
